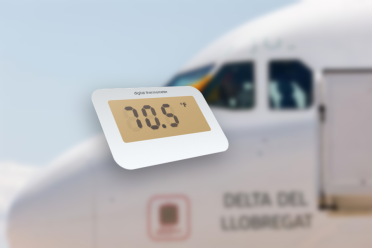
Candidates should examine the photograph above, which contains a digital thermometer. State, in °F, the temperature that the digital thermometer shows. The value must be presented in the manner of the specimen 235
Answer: 70.5
